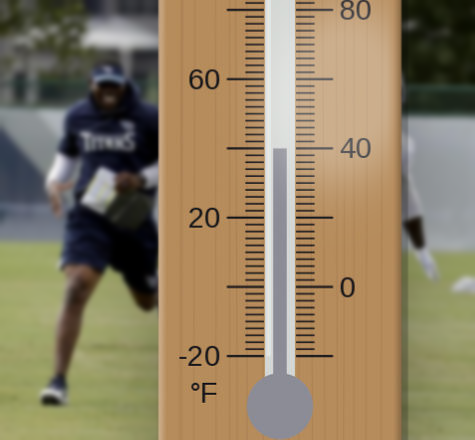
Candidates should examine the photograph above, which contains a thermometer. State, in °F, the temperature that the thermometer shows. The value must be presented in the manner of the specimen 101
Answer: 40
